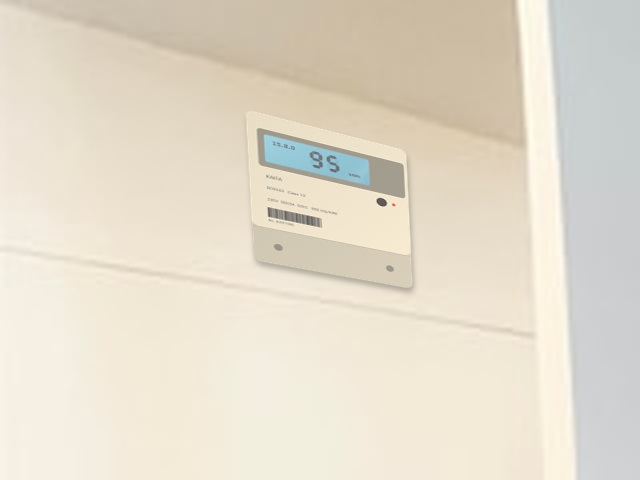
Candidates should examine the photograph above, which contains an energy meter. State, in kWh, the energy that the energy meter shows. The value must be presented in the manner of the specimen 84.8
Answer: 95
